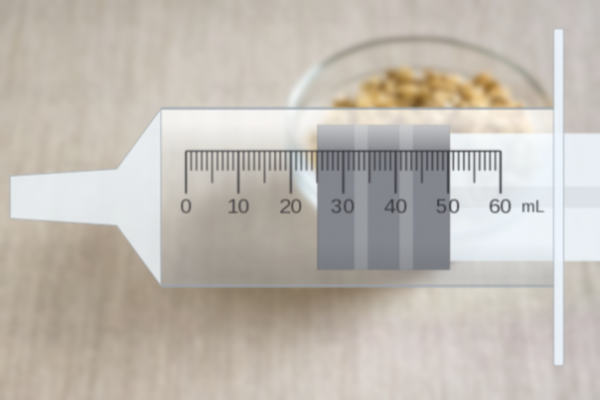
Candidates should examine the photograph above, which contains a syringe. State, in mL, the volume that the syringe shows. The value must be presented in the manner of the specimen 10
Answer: 25
